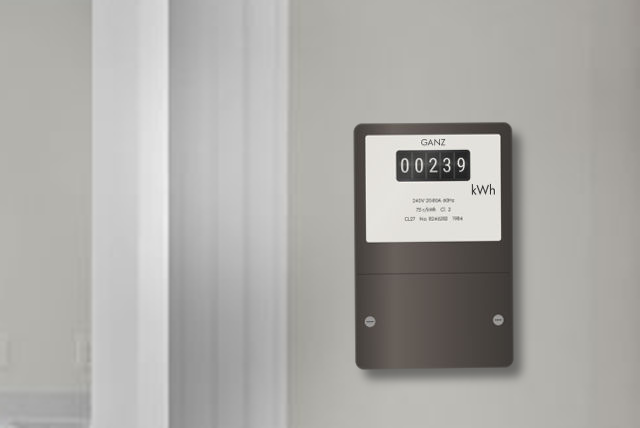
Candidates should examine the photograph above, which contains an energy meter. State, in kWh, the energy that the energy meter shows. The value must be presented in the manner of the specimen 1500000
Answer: 239
